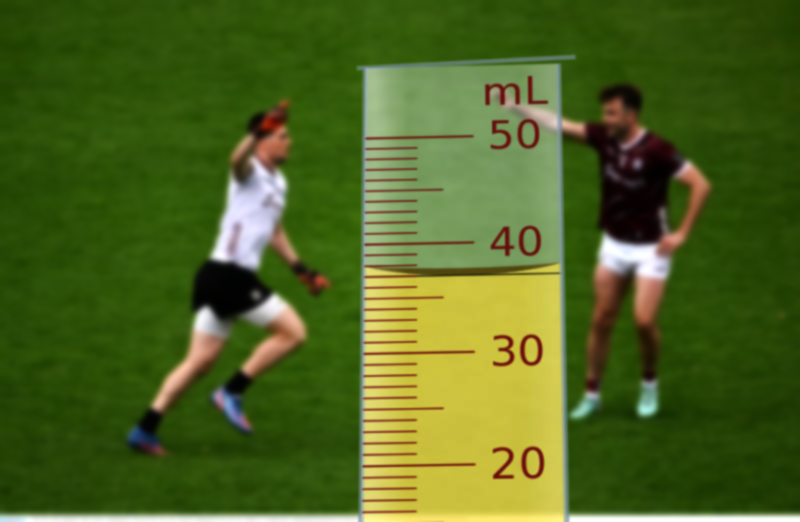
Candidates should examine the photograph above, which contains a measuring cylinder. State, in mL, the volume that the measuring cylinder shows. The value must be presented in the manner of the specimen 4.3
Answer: 37
